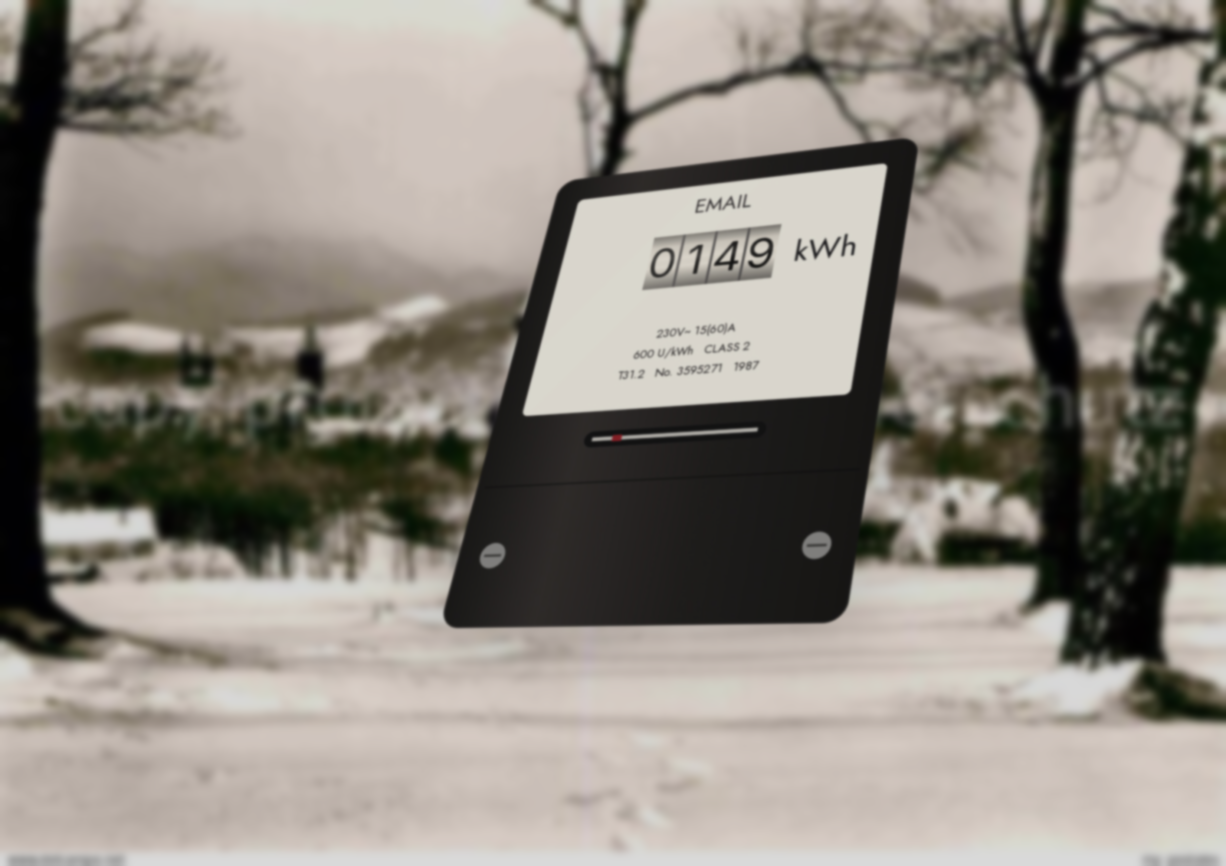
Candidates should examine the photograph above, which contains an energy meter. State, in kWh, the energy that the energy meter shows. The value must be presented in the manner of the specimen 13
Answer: 149
